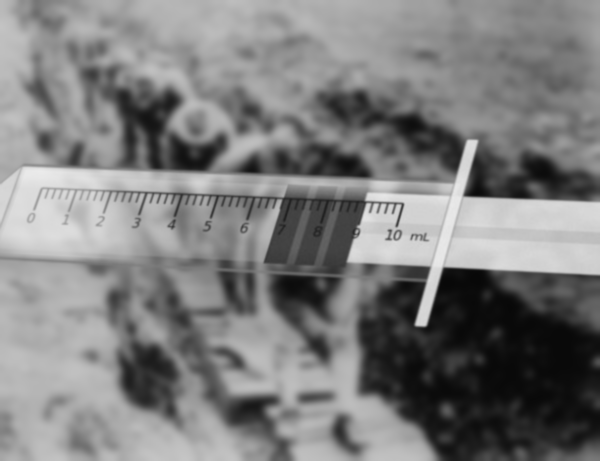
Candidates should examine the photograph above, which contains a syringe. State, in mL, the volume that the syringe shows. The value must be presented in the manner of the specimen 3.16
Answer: 6.8
